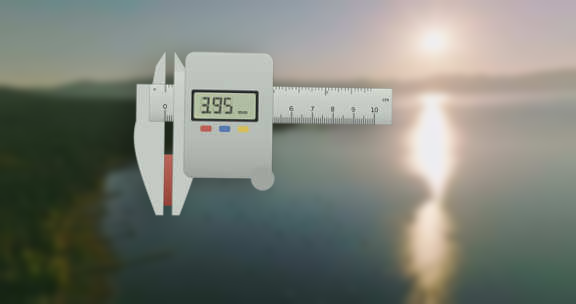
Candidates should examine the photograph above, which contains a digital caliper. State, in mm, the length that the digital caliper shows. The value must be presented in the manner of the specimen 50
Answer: 3.95
